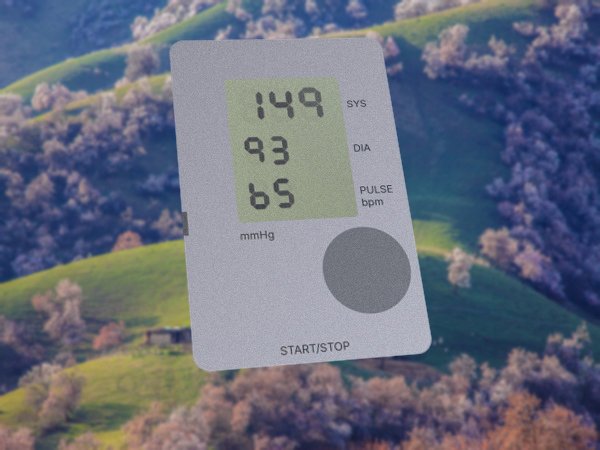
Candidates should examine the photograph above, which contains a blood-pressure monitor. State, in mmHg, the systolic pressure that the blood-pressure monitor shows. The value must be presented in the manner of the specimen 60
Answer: 149
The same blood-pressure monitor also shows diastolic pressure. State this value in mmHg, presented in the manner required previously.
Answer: 93
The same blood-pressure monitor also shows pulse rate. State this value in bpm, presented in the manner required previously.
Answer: 65
